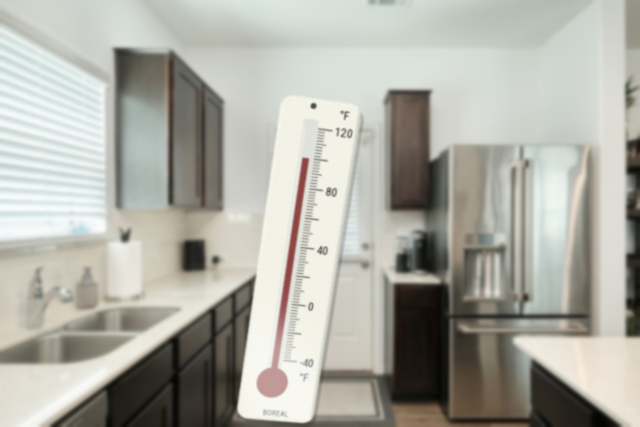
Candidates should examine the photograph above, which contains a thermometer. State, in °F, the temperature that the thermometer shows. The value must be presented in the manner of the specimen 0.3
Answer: 100
